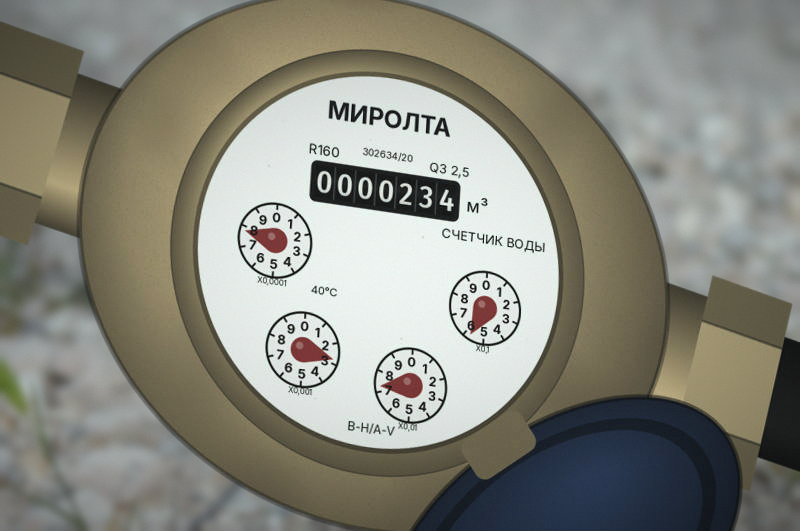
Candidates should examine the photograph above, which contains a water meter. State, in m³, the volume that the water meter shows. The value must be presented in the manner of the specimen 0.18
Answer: 234.5727
